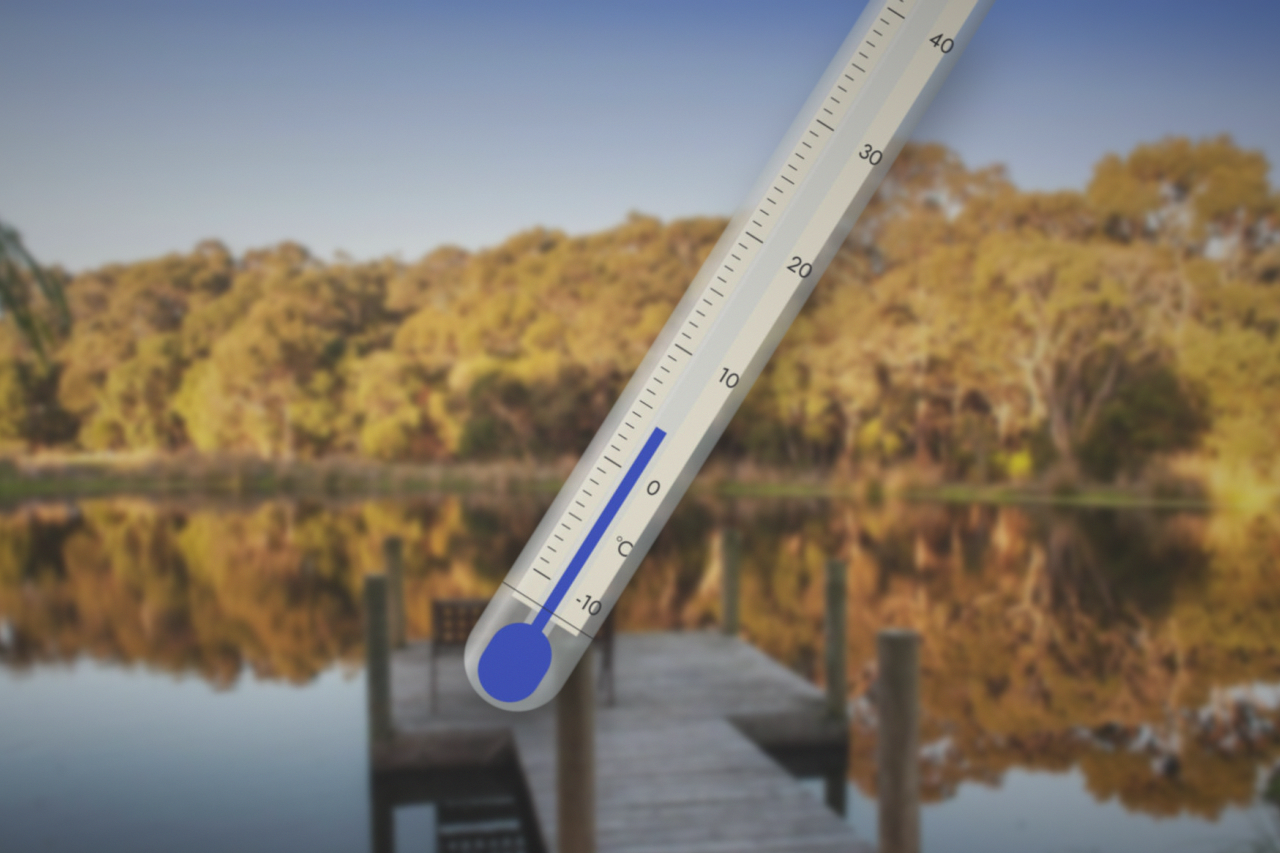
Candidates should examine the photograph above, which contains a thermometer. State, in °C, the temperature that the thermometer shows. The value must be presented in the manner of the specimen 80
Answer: 4
